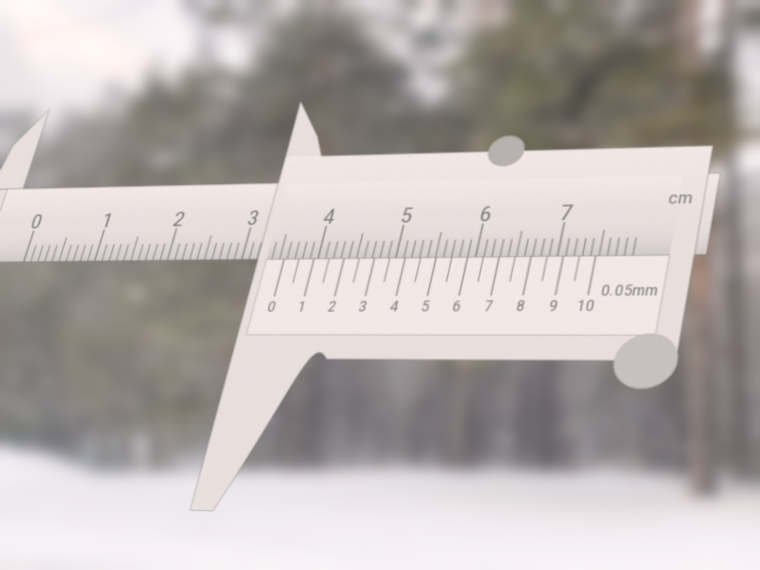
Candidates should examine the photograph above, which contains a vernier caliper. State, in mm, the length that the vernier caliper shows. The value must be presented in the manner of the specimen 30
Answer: 35.6
